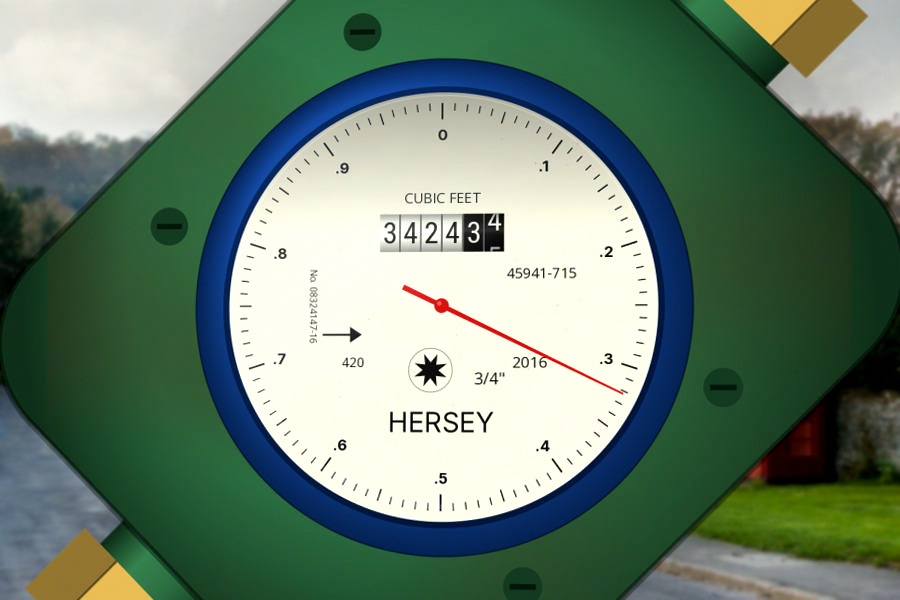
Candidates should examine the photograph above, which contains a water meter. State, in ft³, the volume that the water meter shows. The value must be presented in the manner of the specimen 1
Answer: 342434.32
